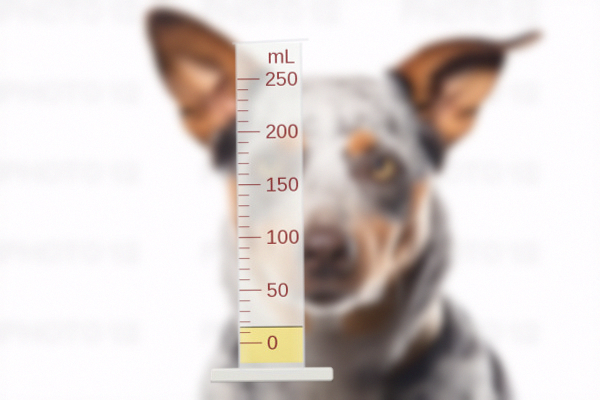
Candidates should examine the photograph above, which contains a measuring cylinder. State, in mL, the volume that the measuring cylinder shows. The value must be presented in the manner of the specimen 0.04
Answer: 15
